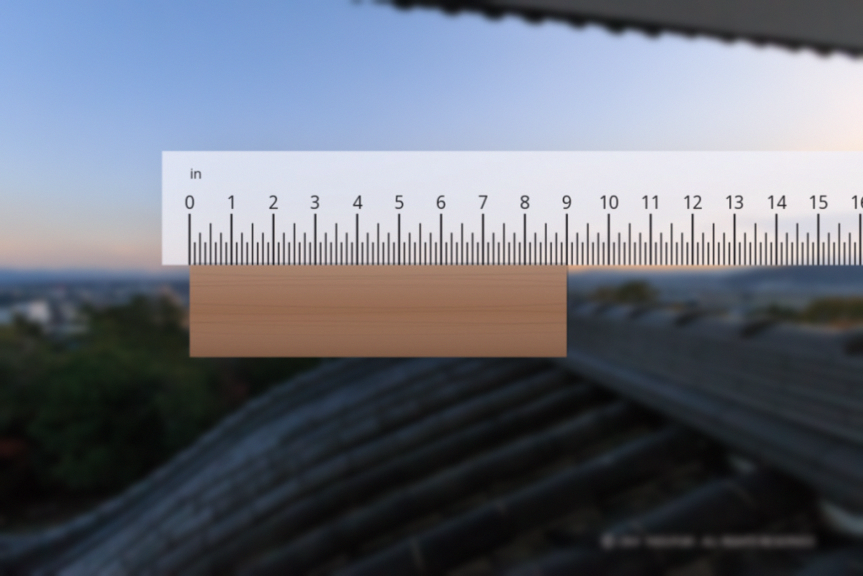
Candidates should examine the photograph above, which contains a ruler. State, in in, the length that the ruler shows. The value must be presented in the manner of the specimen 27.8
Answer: 9
